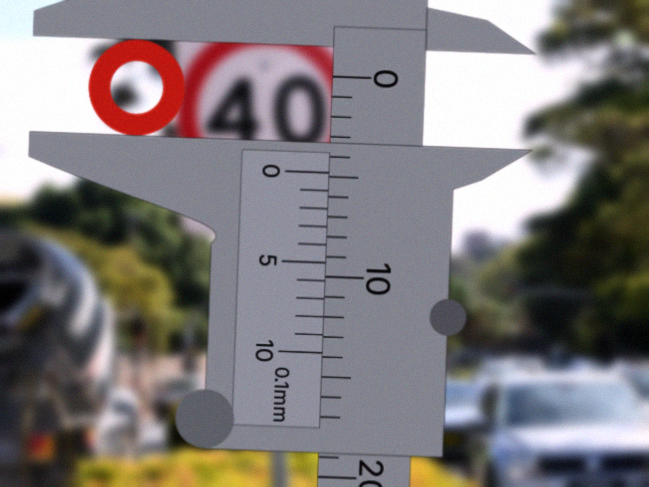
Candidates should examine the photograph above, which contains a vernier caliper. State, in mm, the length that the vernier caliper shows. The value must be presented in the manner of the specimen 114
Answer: 4.8
